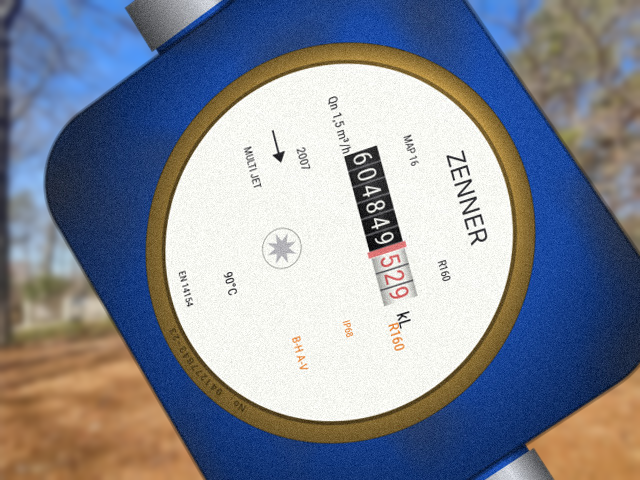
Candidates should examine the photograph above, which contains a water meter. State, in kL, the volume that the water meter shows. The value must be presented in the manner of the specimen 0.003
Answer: 604849.529
